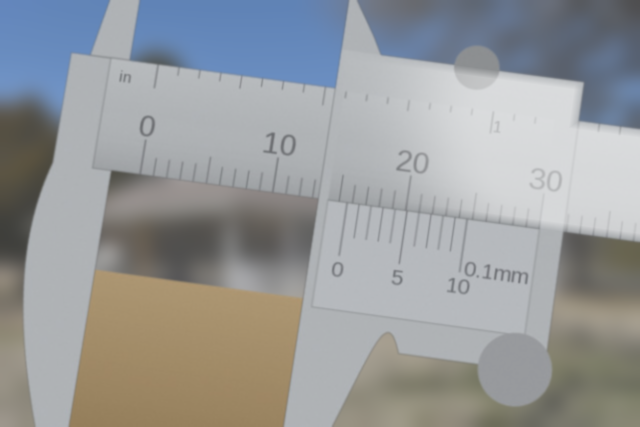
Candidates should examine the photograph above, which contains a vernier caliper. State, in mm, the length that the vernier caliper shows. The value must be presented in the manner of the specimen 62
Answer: 15.6
